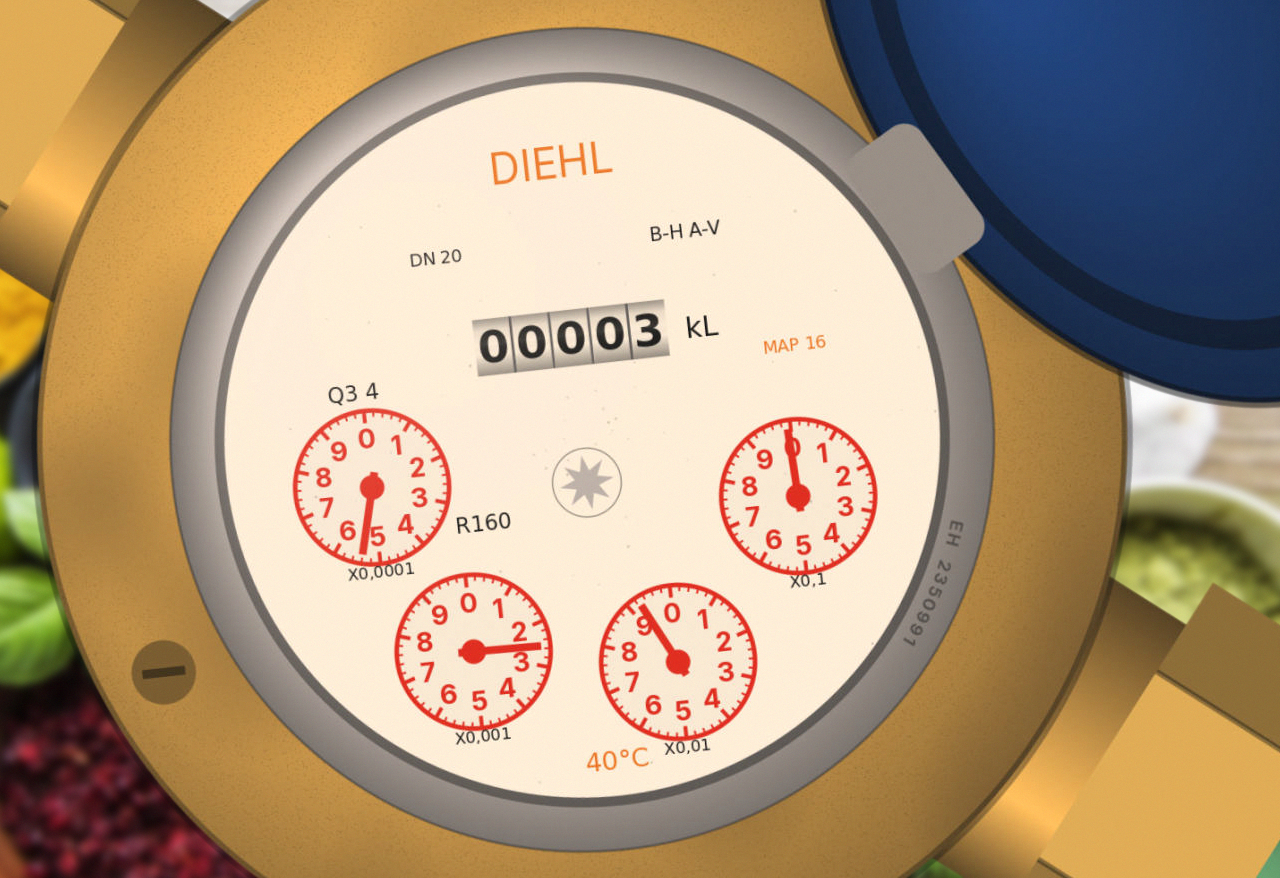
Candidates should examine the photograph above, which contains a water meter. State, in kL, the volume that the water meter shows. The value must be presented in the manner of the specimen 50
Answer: 2.9925
